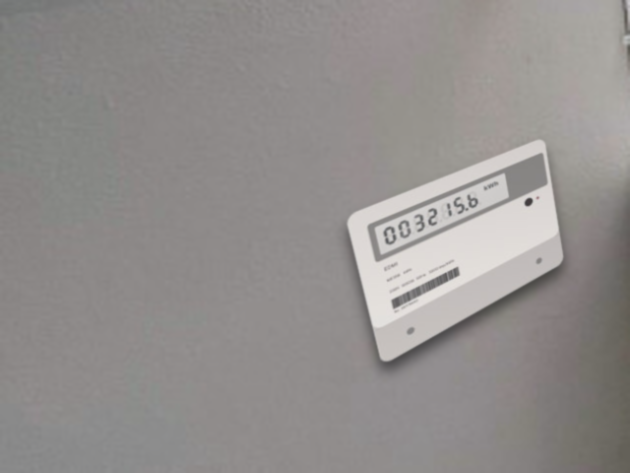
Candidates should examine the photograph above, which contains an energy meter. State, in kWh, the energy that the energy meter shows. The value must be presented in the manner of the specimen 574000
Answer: 3215.6
